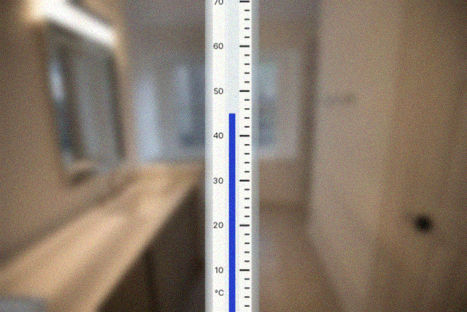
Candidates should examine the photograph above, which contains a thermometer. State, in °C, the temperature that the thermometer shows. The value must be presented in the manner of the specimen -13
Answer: 45
